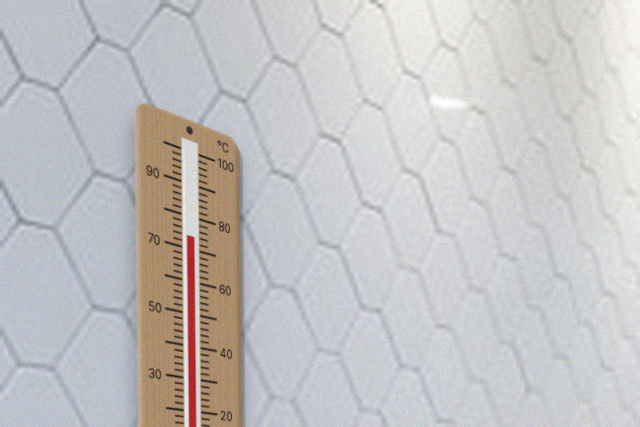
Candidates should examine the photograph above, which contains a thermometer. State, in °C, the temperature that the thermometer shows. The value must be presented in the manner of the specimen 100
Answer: 74
